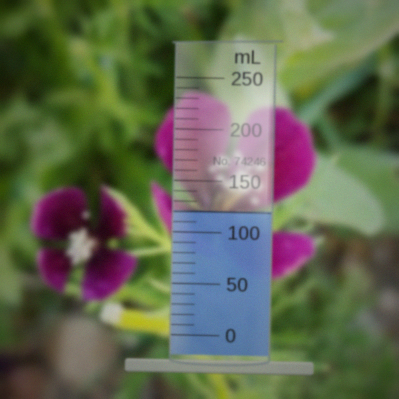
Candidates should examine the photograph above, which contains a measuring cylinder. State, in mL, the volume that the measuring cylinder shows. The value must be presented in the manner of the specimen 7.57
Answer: 120
